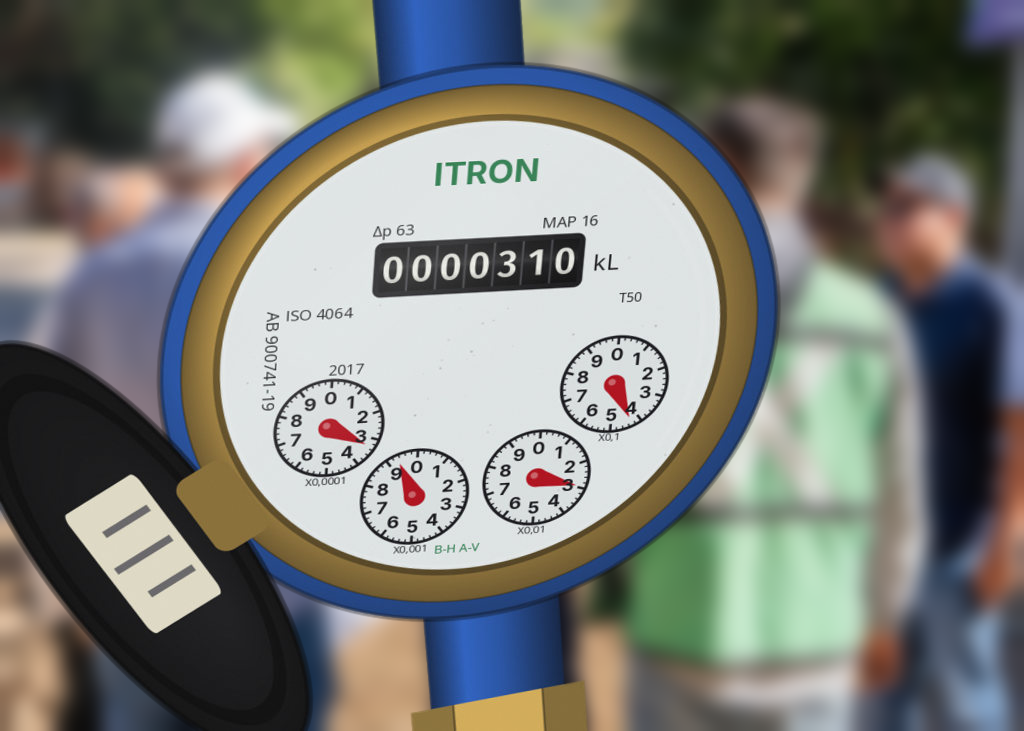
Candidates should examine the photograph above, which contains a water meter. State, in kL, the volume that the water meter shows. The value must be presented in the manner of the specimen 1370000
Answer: 310.4293
